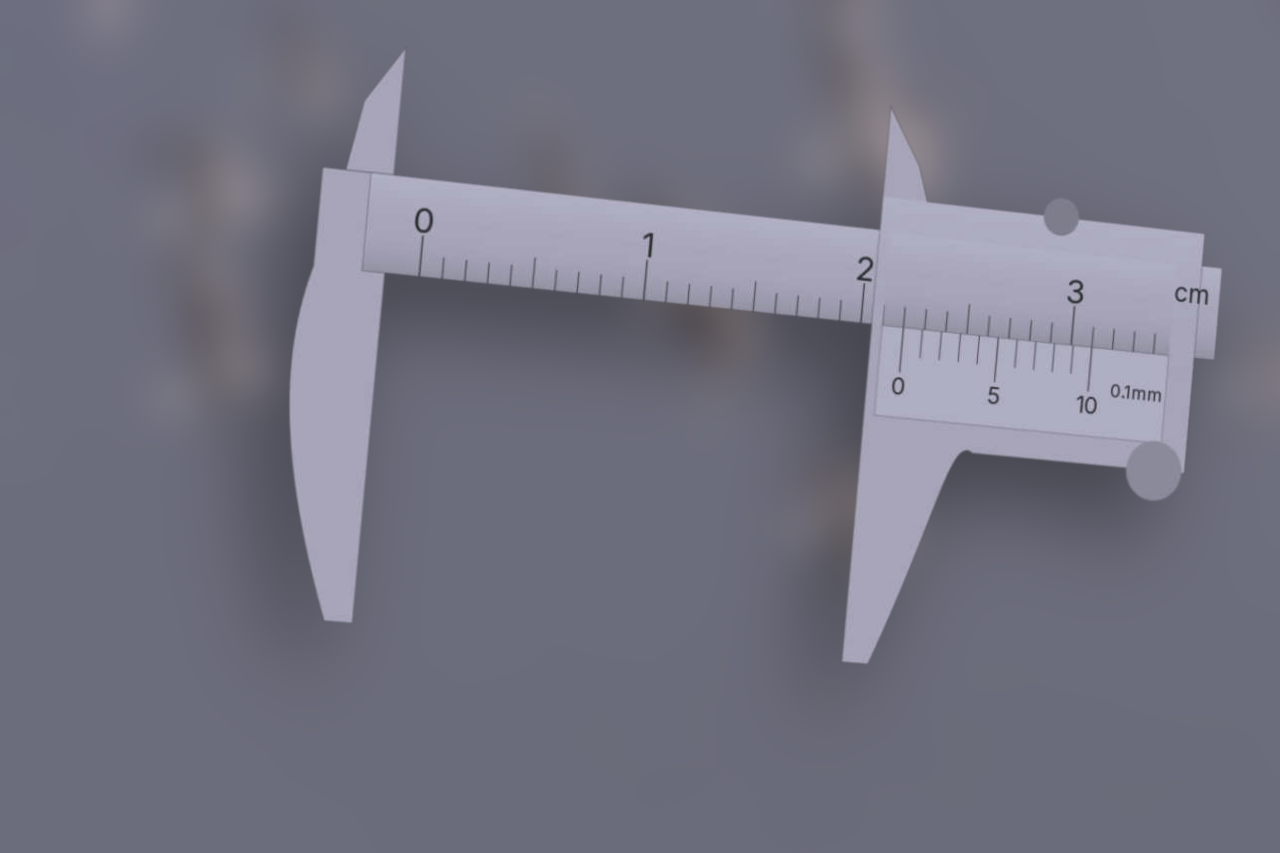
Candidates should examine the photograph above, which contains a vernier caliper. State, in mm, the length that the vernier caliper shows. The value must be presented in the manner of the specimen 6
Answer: 22.0
